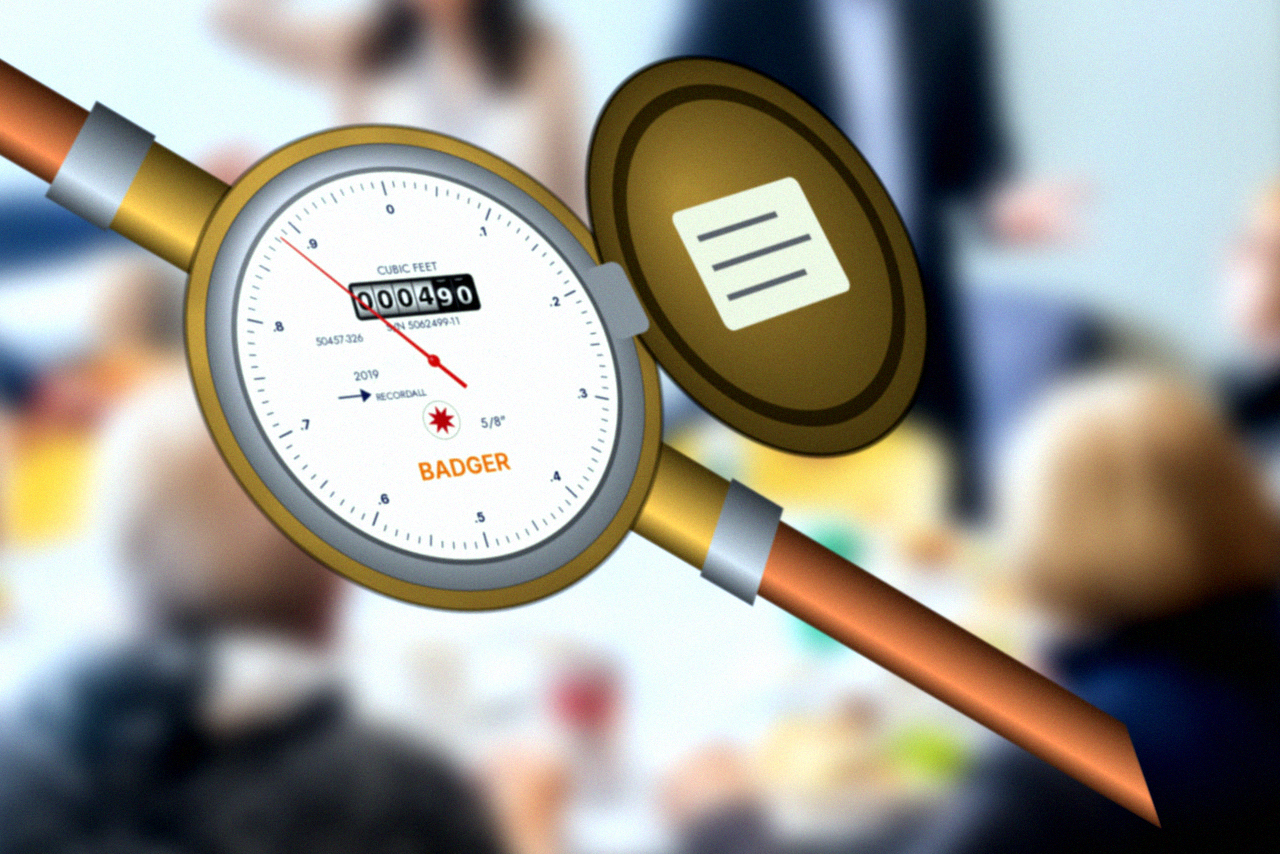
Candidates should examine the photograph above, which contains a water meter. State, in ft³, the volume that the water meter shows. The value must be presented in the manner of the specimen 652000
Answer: 489.88
